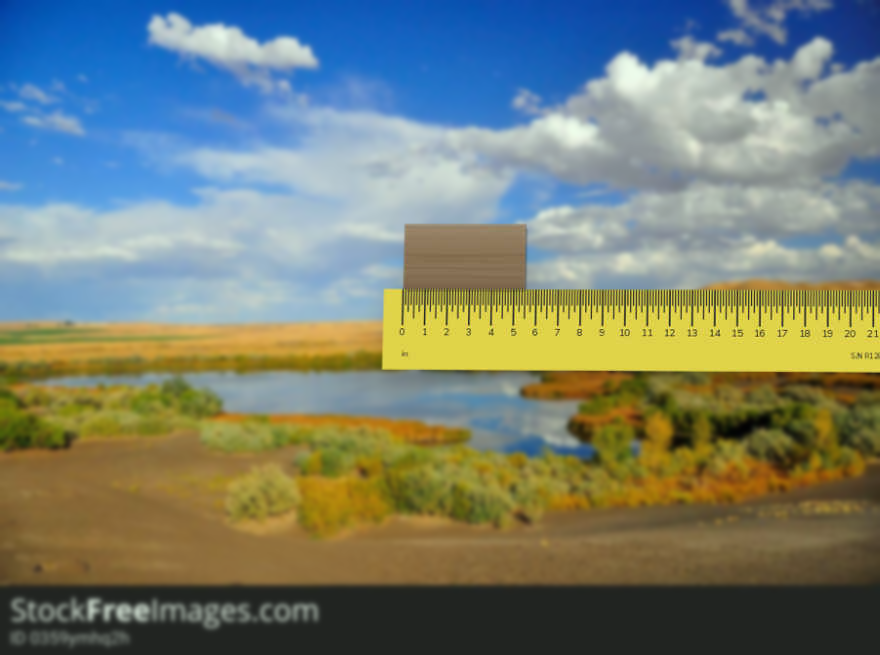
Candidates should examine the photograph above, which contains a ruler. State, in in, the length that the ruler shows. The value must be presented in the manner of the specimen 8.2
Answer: 5.5
